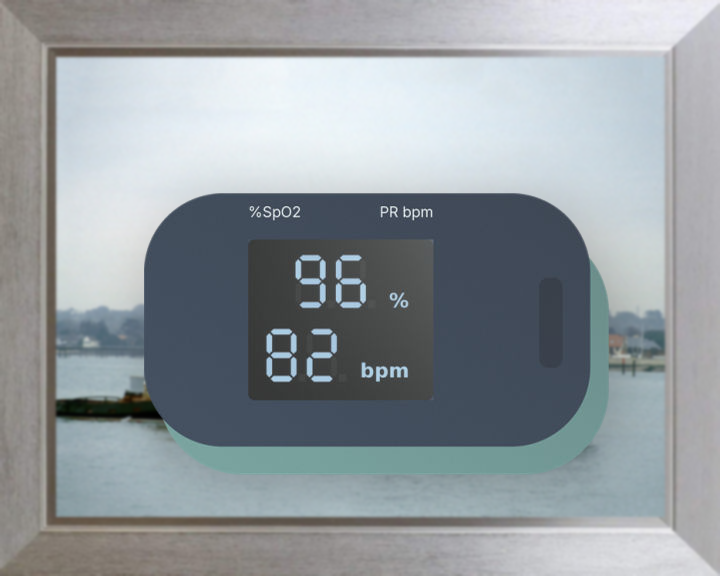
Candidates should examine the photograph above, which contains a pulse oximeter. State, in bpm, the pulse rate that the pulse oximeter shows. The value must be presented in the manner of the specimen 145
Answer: 82
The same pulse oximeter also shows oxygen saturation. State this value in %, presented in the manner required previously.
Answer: 96
